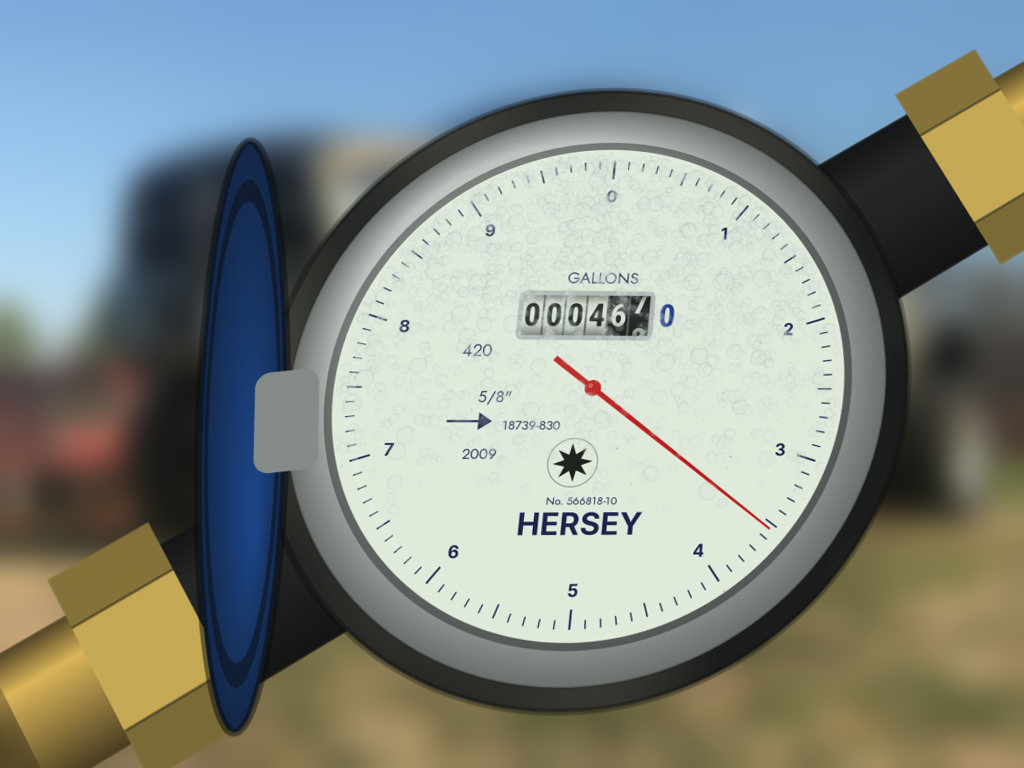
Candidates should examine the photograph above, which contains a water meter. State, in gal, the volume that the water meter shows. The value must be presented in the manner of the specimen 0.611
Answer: 4673.5
